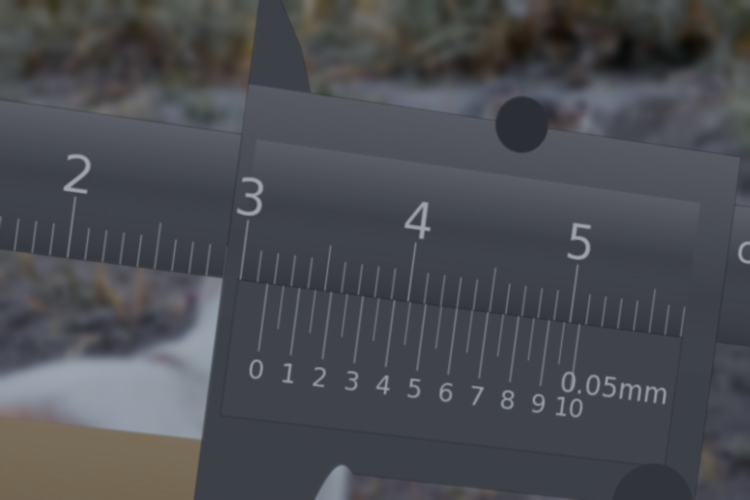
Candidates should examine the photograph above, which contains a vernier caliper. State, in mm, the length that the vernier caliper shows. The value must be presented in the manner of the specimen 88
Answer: 31.6
